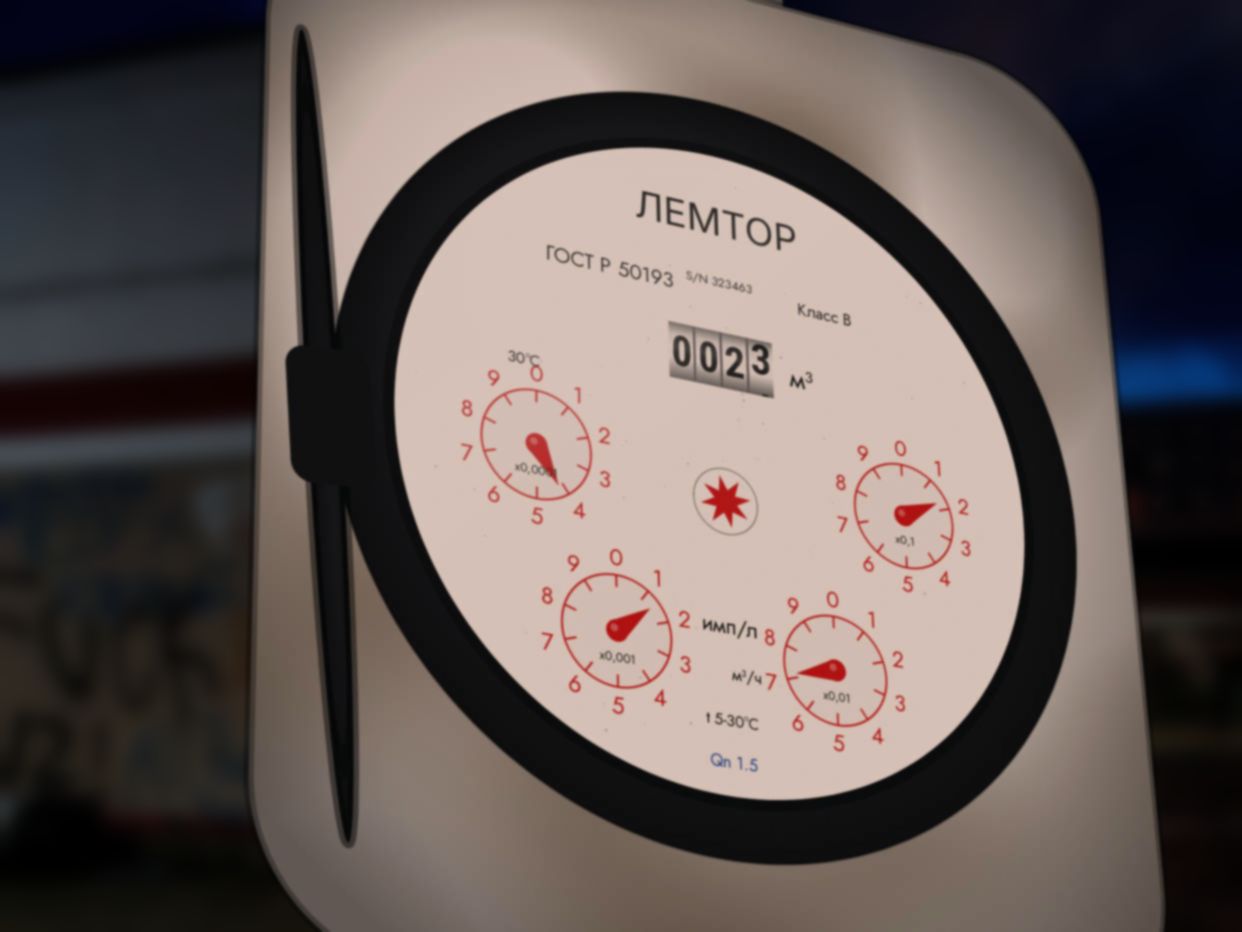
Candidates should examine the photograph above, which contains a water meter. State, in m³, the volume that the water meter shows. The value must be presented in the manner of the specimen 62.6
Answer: 23.1714
